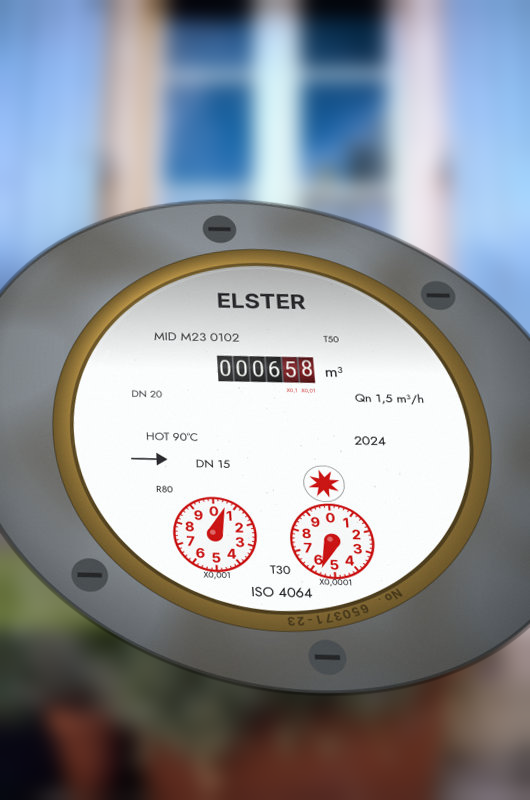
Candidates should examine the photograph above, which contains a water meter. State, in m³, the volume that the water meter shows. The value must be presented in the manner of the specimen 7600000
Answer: 6.5805
